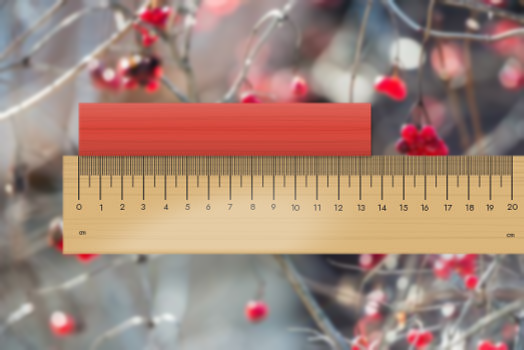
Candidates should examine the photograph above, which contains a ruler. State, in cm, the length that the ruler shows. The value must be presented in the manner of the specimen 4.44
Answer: 13.5
